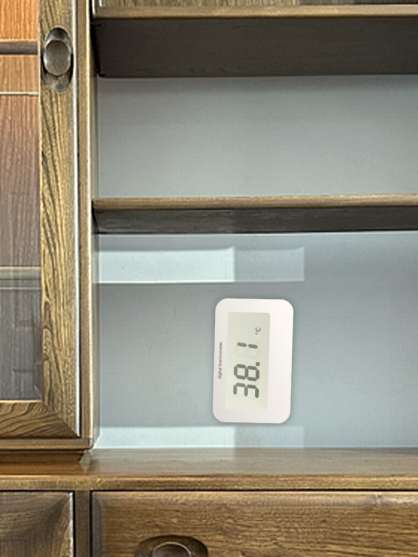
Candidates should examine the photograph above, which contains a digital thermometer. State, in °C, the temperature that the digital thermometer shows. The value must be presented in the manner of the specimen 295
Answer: 38.1
